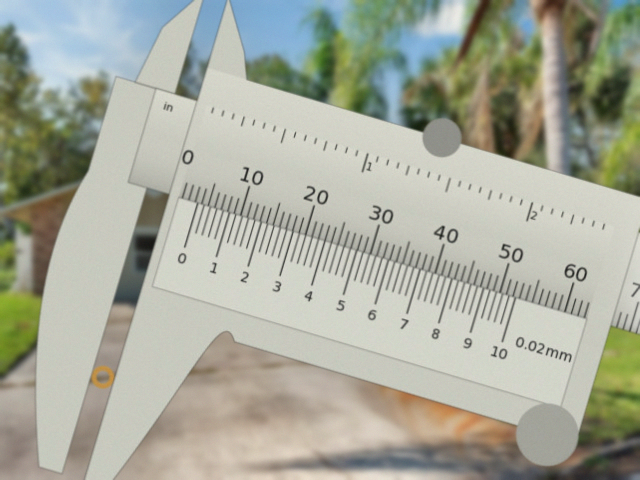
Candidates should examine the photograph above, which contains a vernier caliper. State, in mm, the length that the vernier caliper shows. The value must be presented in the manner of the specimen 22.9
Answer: 3.4
